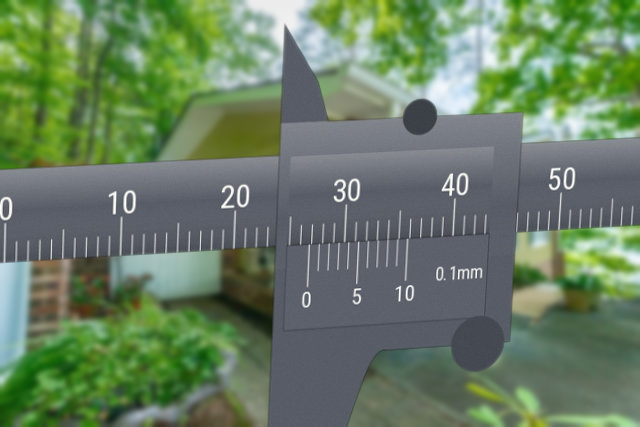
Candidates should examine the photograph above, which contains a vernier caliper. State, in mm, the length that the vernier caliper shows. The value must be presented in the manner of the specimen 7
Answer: 26.8
